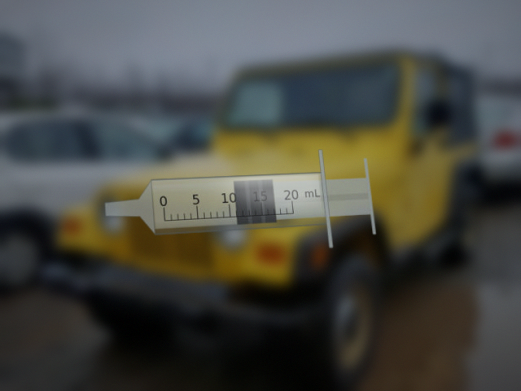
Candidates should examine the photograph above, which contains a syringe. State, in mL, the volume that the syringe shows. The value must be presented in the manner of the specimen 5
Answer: 11
